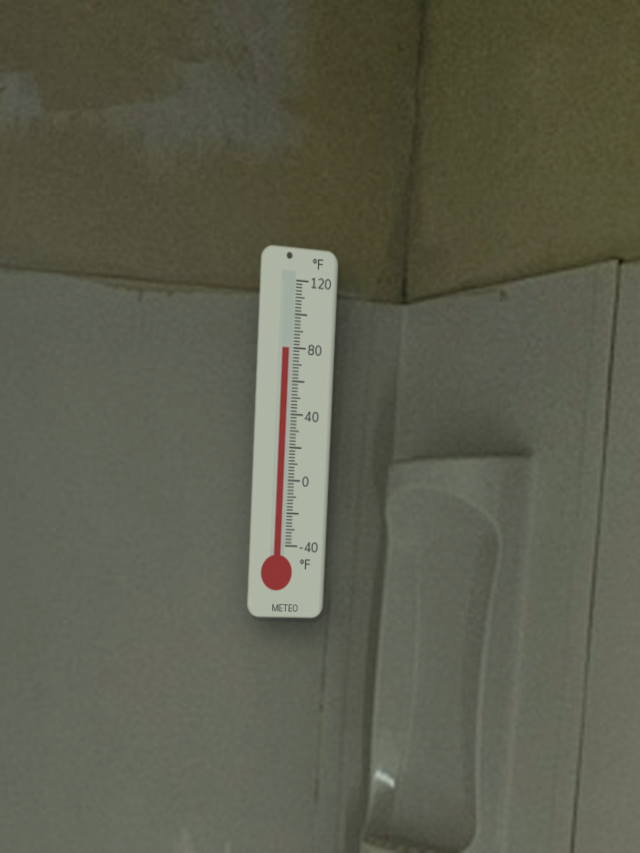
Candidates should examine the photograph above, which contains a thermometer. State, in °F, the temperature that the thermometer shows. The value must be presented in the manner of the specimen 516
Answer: 80
